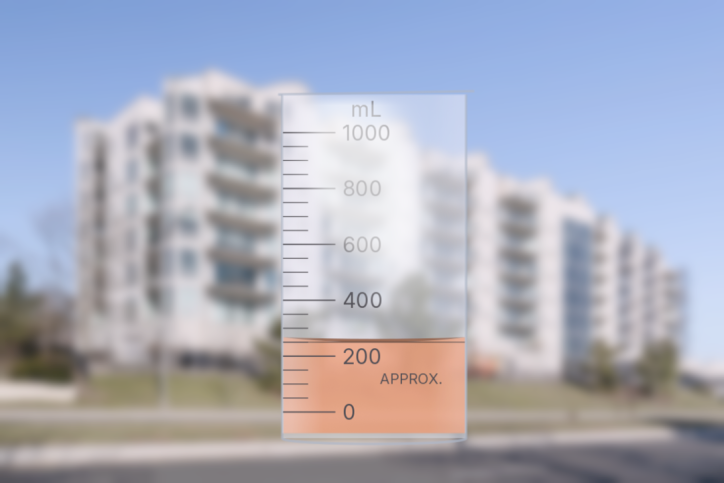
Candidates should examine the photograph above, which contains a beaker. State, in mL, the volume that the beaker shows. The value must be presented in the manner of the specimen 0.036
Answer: 250
